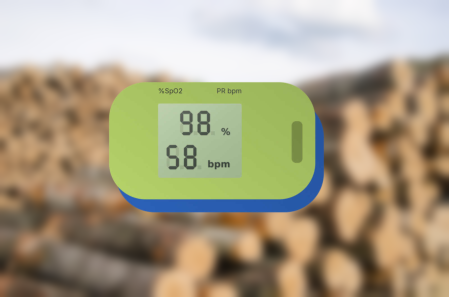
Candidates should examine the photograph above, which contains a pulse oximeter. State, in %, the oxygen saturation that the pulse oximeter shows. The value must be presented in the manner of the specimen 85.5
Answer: 98
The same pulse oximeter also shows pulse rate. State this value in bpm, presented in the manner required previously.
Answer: 58
